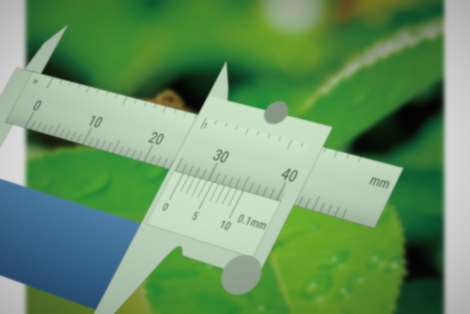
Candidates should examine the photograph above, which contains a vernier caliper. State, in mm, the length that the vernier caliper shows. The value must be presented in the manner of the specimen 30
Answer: 26.2
